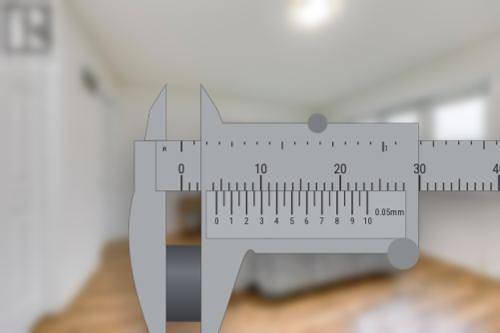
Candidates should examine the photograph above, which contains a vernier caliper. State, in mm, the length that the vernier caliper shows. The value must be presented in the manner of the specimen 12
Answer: 4.4
